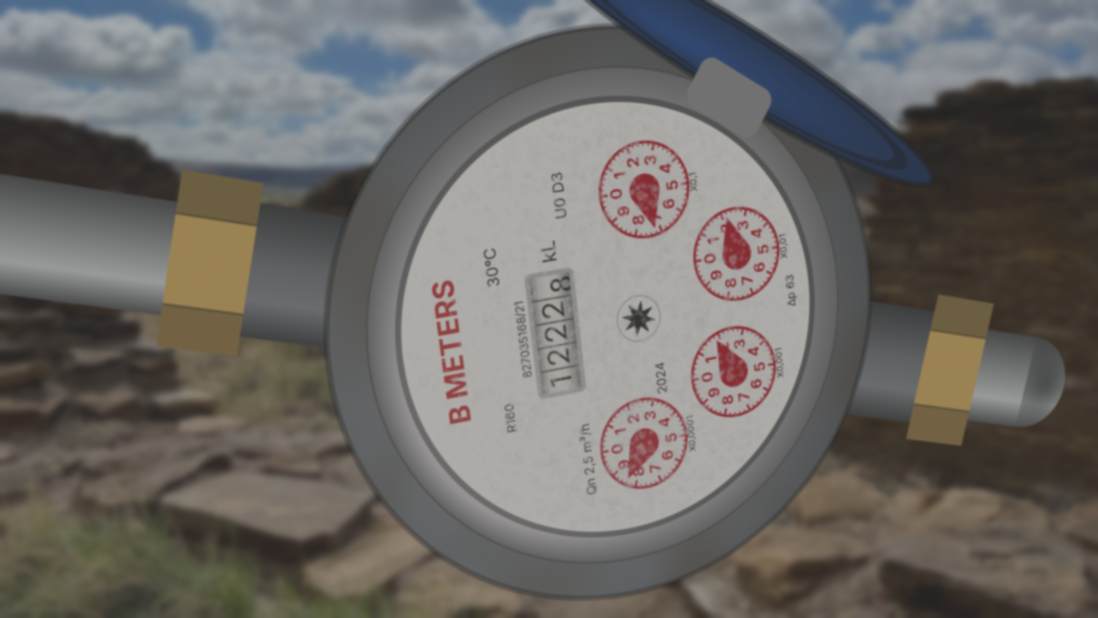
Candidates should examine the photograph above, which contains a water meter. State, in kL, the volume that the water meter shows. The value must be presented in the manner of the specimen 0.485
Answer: 12227.7218
